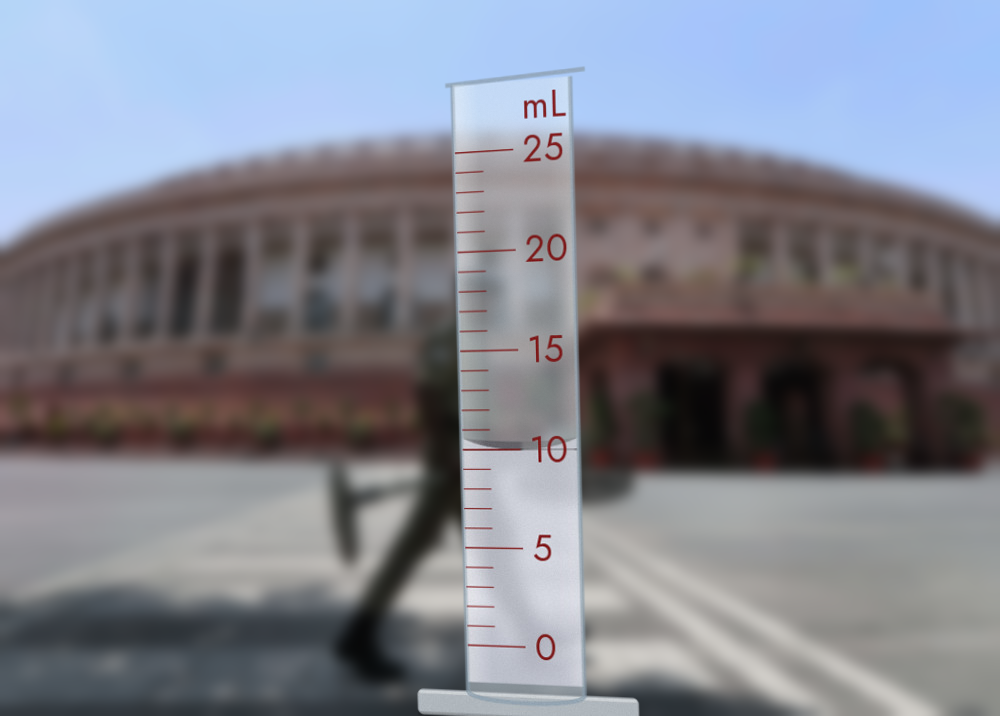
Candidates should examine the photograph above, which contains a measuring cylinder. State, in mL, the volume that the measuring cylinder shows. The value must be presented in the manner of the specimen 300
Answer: 10
